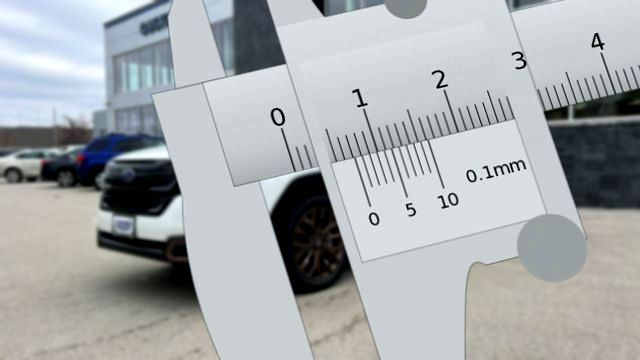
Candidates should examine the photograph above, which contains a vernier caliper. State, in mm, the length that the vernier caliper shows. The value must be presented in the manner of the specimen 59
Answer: 7.2
